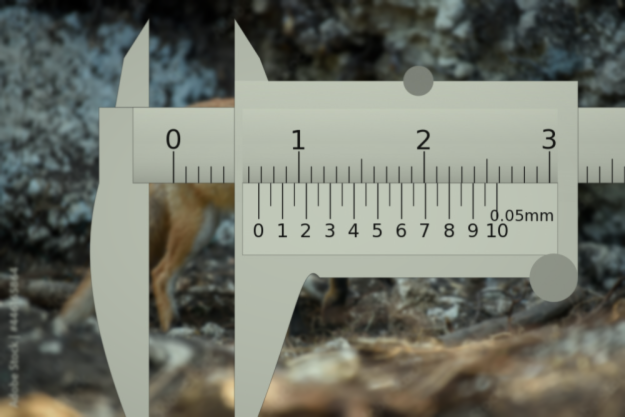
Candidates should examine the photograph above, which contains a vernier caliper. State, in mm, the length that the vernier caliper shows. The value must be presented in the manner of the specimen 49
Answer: 6.8
